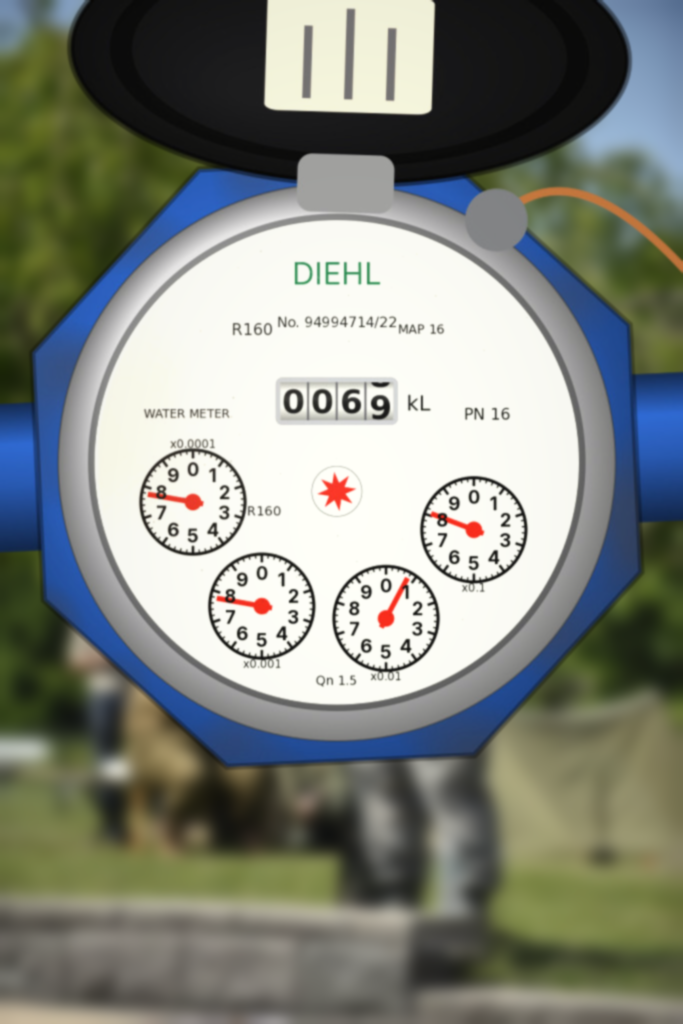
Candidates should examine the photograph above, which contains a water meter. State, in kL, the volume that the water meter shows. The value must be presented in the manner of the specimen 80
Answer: 68.8077
